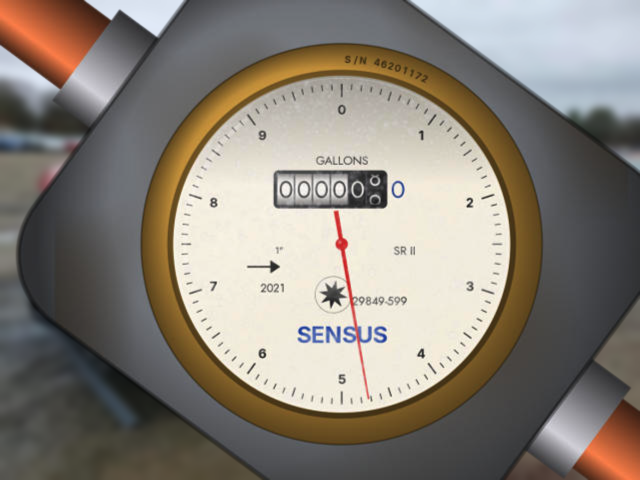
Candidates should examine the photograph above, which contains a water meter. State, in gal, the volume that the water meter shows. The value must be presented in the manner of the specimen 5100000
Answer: 84.7
